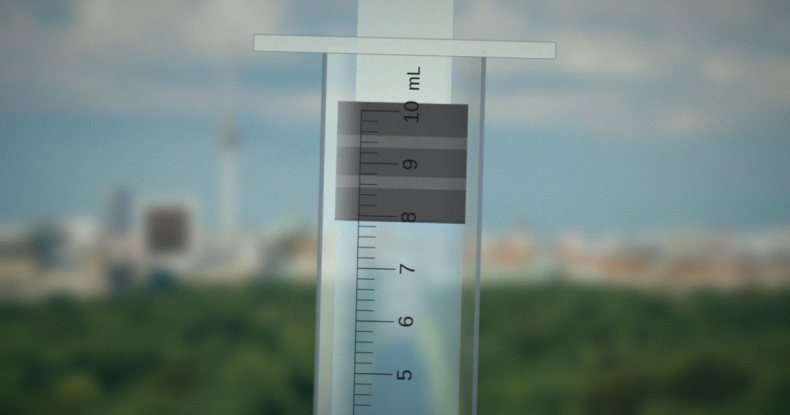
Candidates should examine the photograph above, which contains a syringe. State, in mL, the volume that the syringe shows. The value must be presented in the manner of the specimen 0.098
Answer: 7.9
